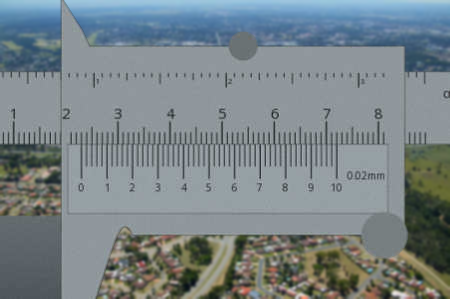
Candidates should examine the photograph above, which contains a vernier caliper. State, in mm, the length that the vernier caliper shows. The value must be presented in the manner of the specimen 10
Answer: 23.0
